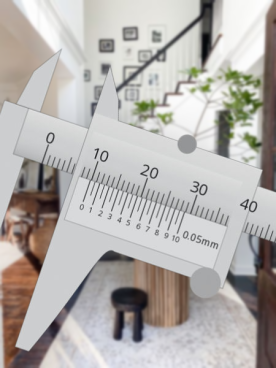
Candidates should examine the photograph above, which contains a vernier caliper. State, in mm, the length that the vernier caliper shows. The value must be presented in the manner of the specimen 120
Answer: 9.8
